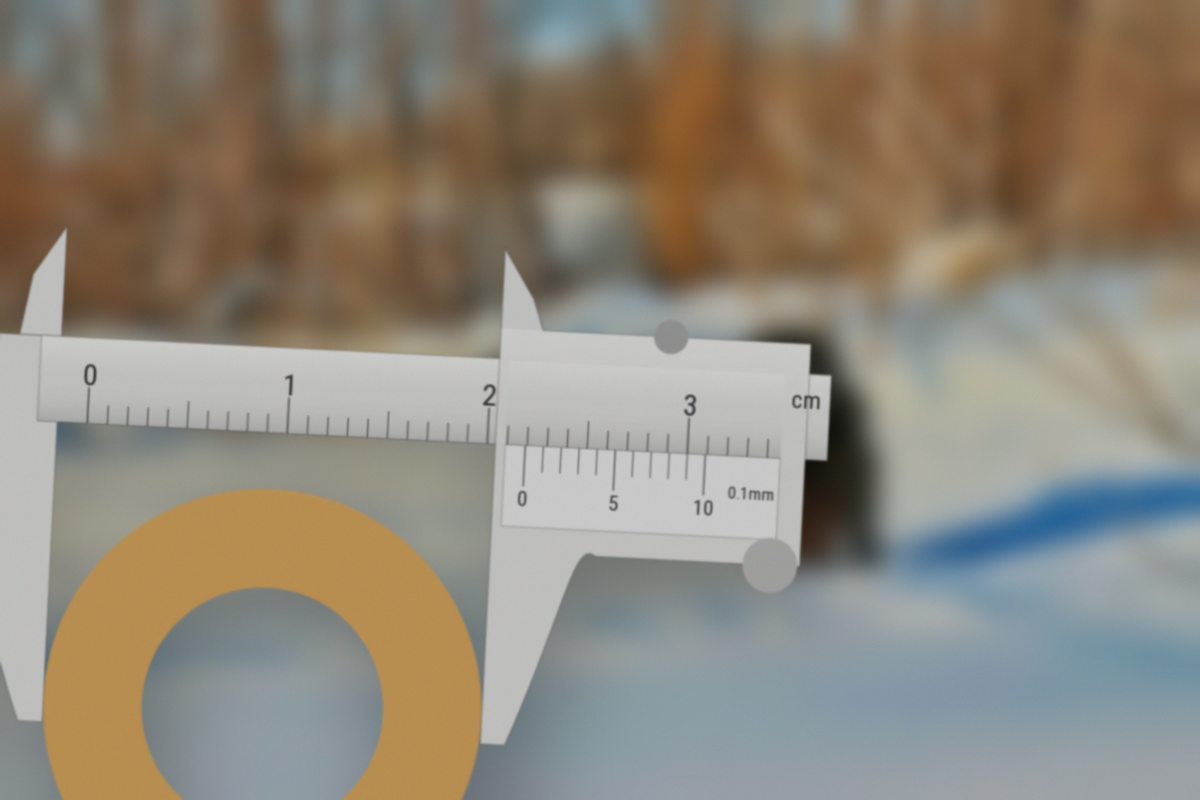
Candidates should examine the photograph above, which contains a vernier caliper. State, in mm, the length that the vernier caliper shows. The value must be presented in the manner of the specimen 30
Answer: 21.9
